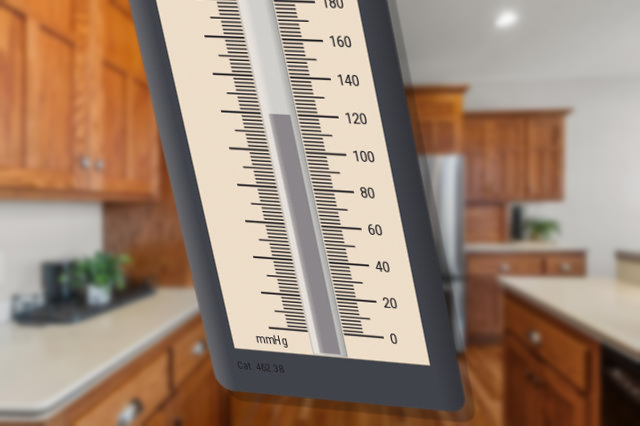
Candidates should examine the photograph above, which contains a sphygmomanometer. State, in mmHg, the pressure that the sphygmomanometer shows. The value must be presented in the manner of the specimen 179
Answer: 120
